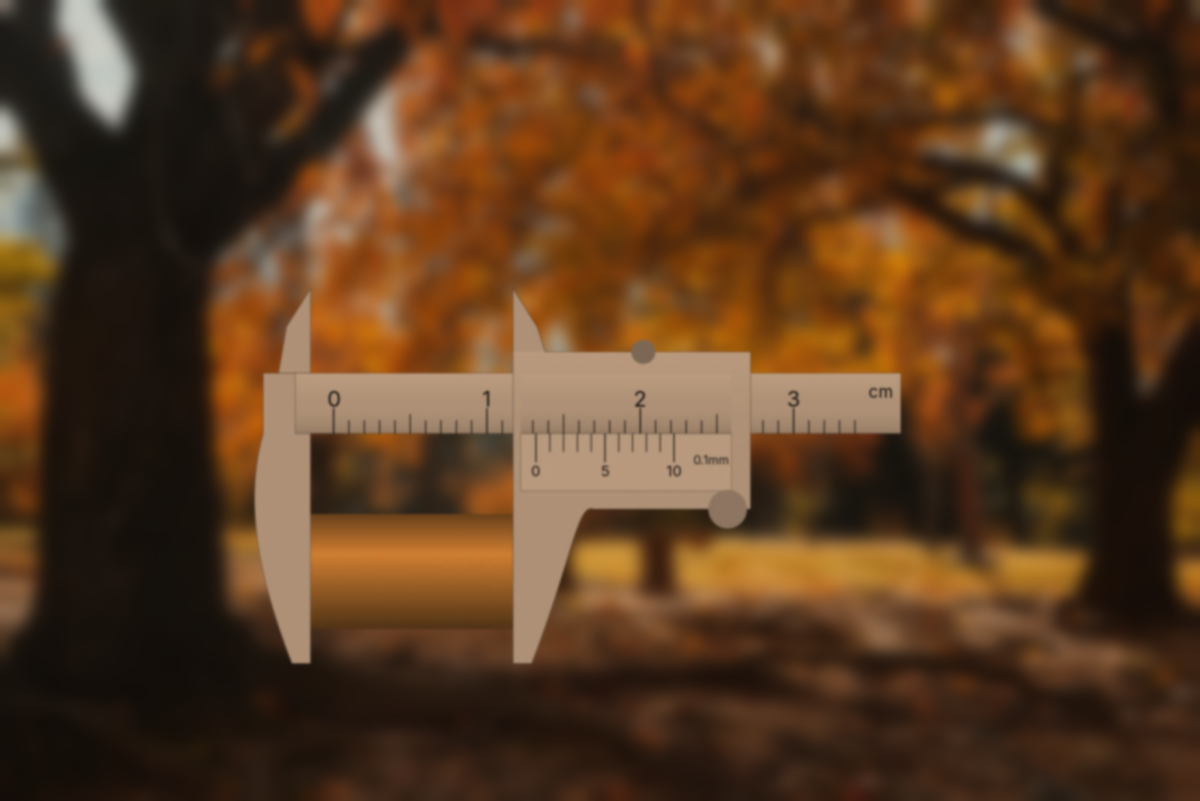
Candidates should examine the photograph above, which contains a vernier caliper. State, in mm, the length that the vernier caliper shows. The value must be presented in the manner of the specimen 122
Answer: 13.2
